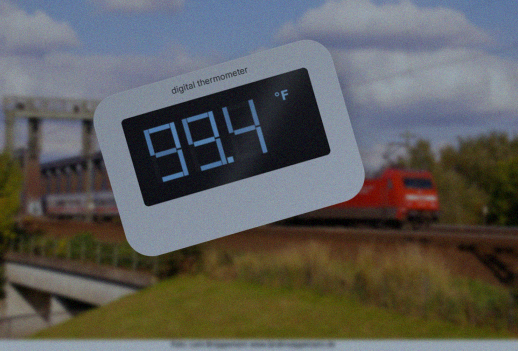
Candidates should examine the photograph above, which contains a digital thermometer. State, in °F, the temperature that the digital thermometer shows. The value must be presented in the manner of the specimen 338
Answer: 99.4
